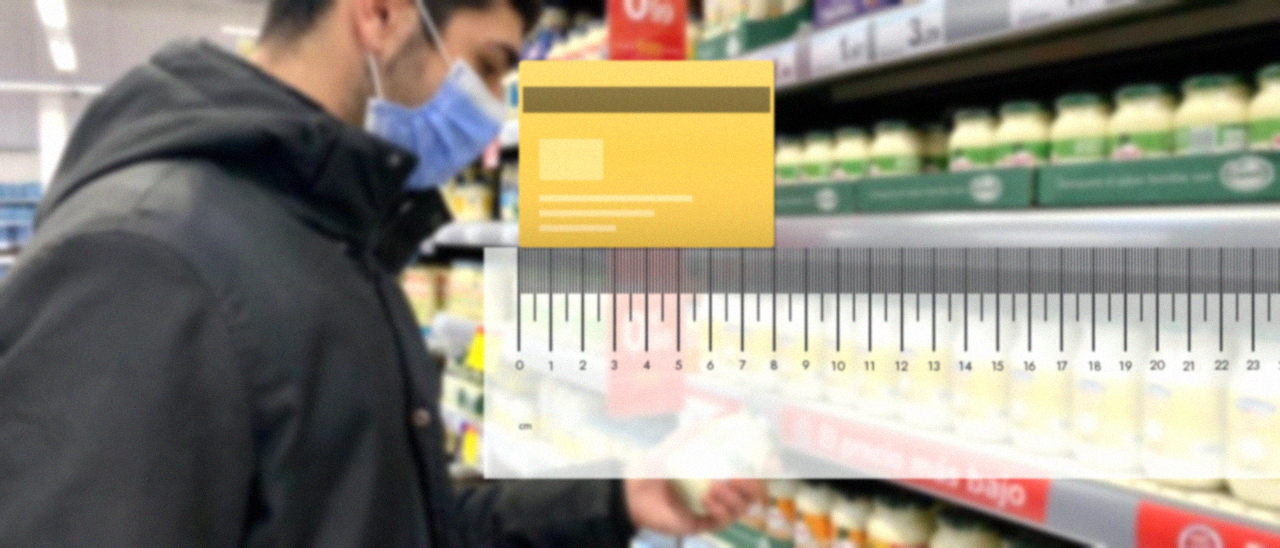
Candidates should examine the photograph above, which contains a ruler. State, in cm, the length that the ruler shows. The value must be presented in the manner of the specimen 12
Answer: 8
